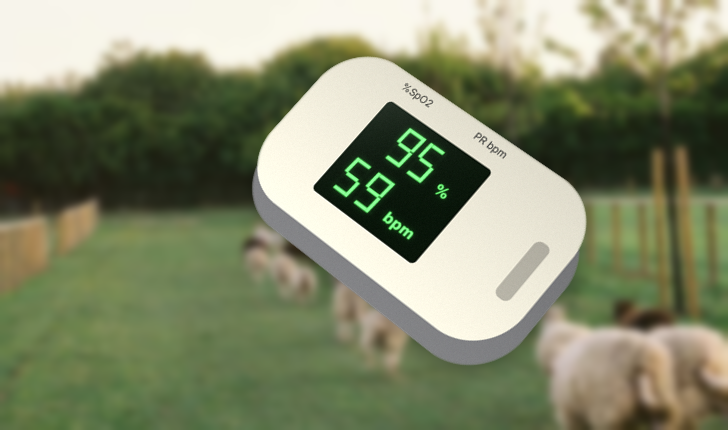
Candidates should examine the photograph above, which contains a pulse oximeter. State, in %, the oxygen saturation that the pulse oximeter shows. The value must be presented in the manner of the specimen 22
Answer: 95
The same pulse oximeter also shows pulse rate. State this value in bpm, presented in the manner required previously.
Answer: 59
